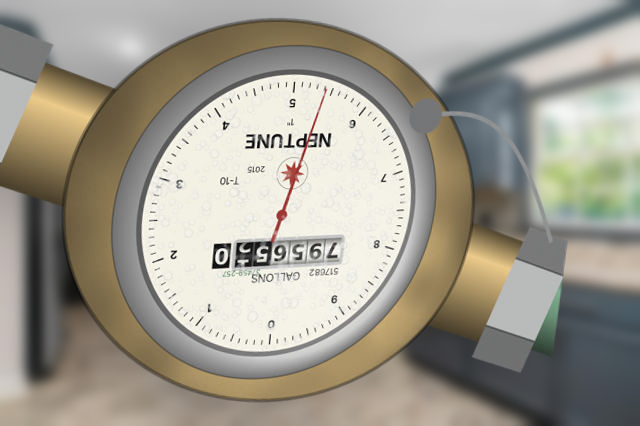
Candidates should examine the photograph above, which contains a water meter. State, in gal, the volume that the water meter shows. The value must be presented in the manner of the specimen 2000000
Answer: 7956515.4
